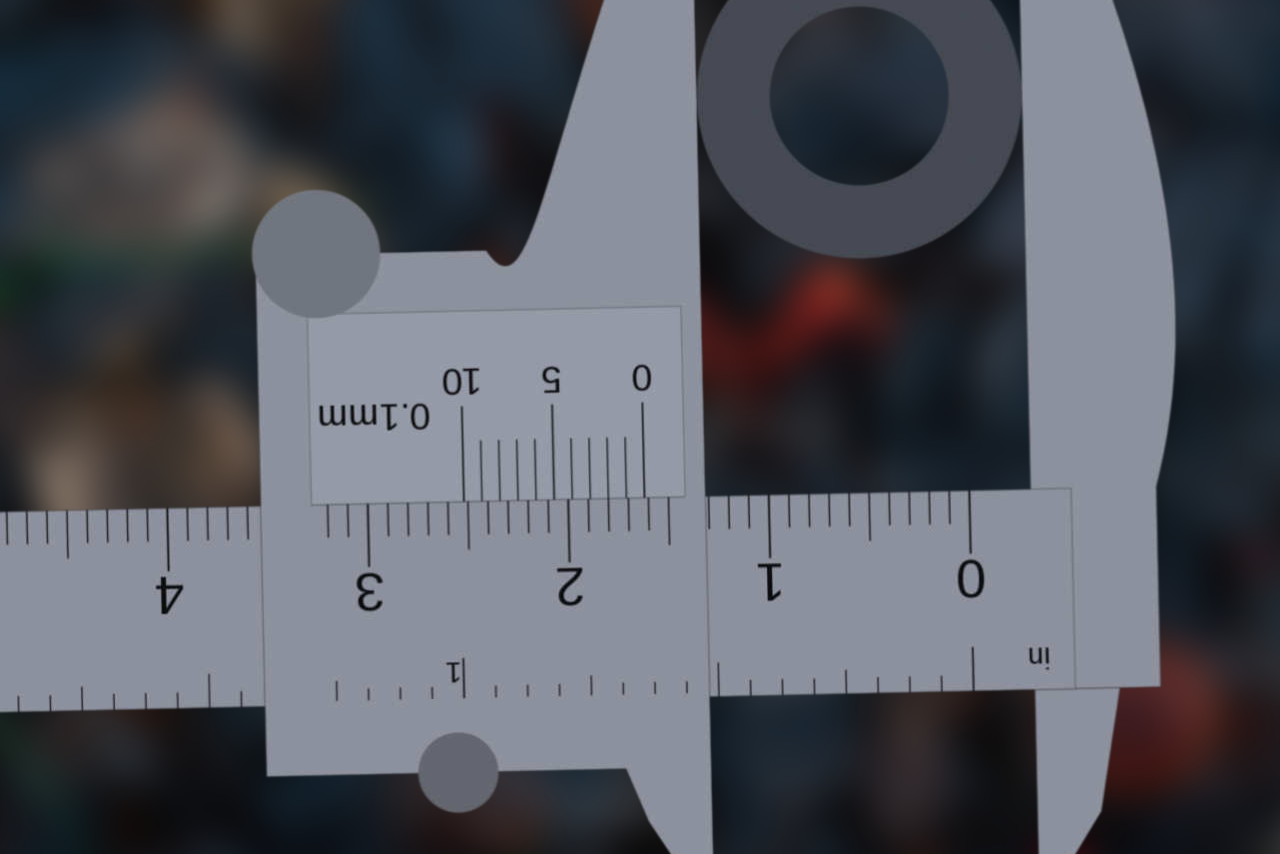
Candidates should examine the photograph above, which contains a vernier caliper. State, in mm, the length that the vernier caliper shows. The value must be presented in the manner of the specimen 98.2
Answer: 16.2
